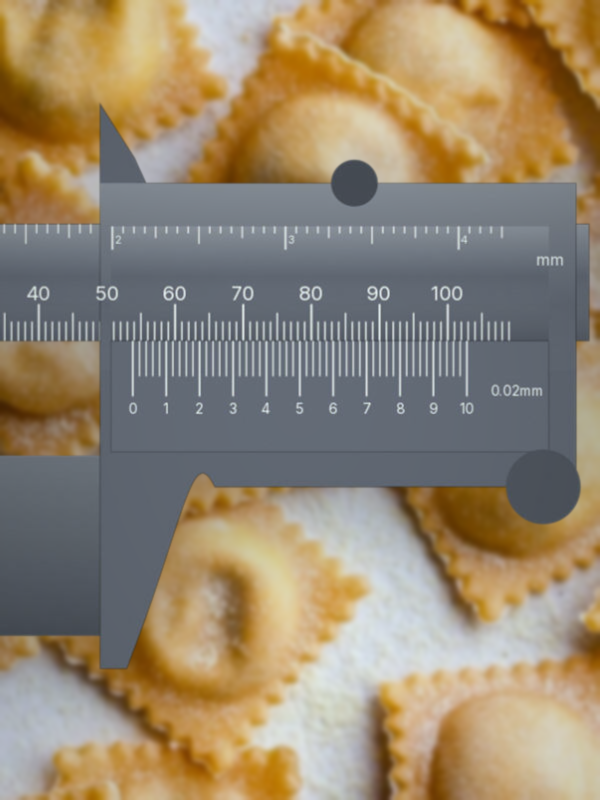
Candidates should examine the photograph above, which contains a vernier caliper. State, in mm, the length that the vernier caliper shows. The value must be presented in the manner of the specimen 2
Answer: 53.8
